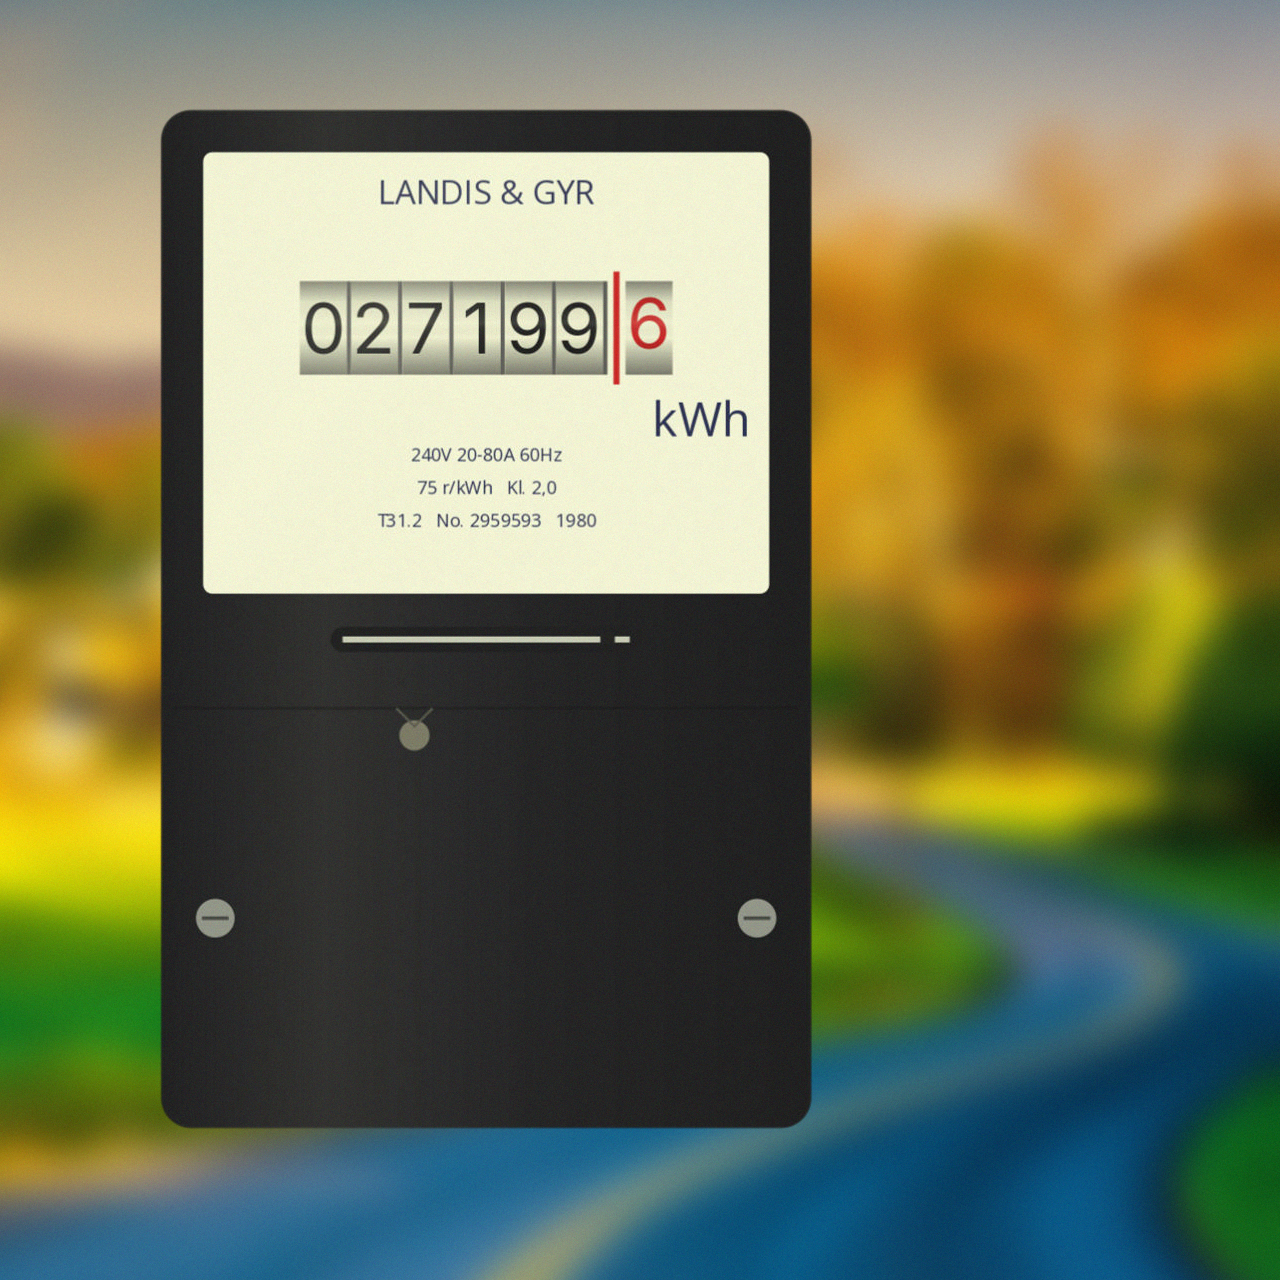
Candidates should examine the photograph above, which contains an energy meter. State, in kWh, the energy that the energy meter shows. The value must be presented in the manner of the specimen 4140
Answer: 27199.6
